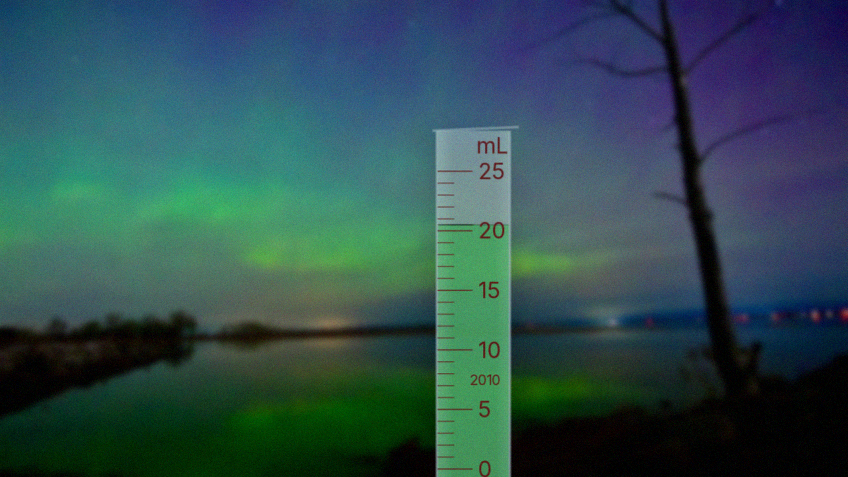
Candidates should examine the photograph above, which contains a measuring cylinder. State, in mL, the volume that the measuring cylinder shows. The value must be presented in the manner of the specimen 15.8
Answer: 20.5
